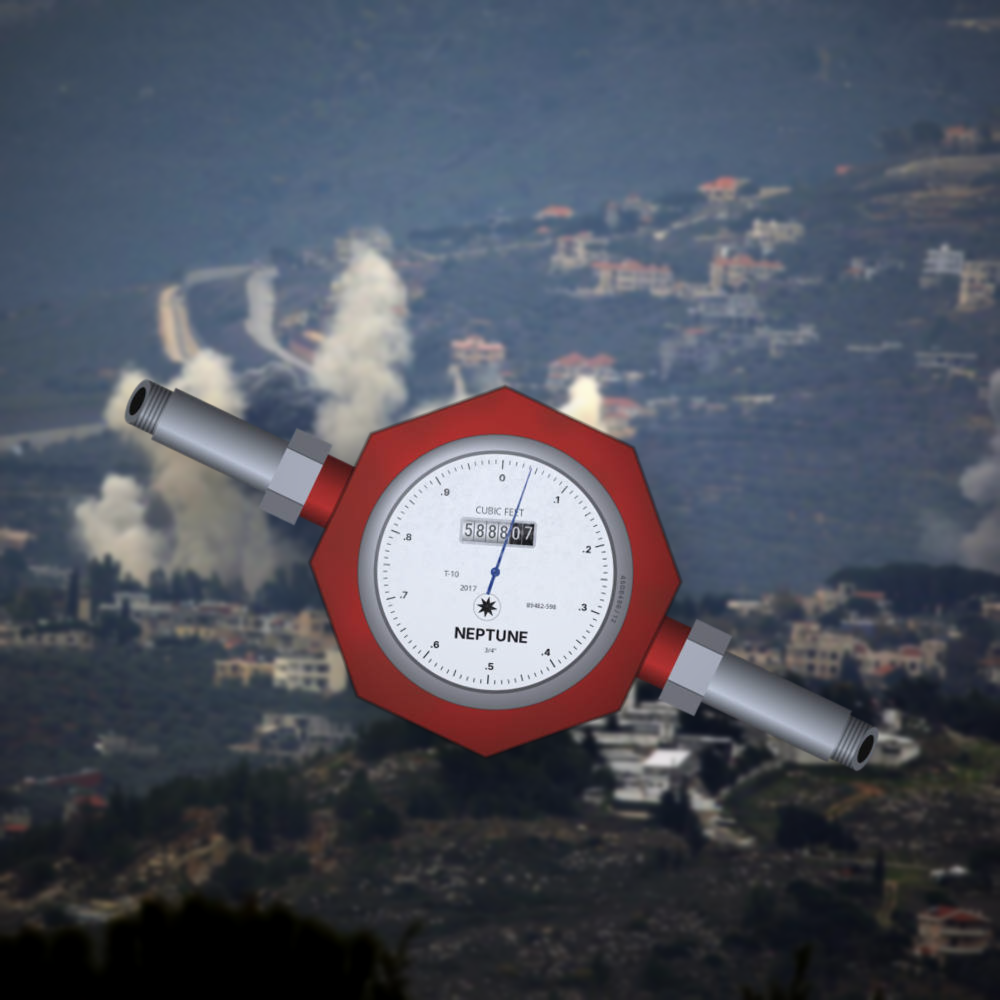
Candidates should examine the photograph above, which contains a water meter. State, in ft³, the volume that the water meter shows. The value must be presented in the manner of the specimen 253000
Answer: 588807.04
